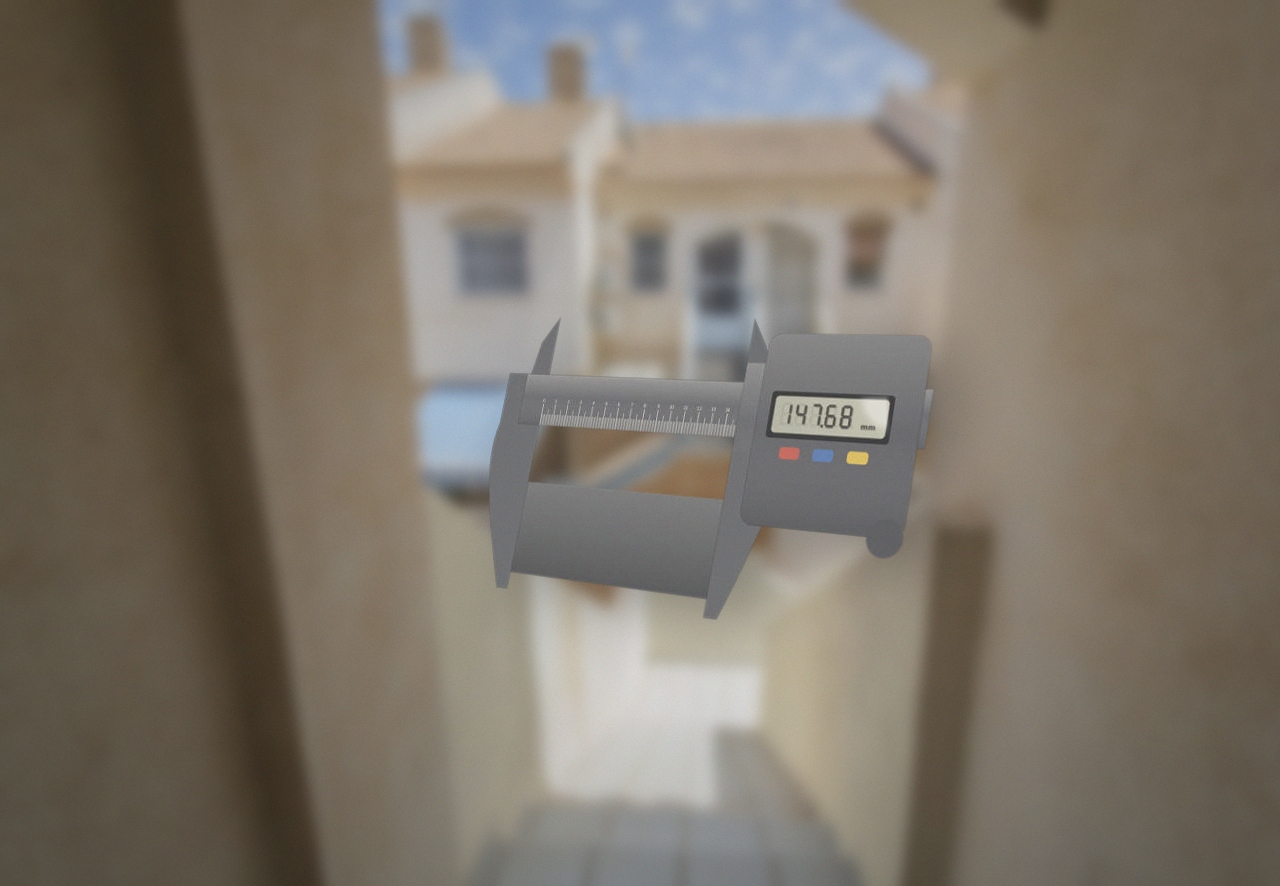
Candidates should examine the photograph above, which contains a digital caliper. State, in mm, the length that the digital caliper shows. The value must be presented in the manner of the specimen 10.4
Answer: 147.68
